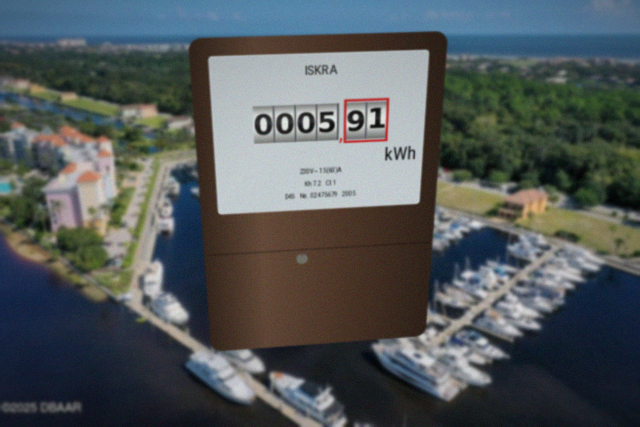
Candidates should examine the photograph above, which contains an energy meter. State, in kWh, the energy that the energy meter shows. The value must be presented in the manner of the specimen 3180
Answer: 5.91
